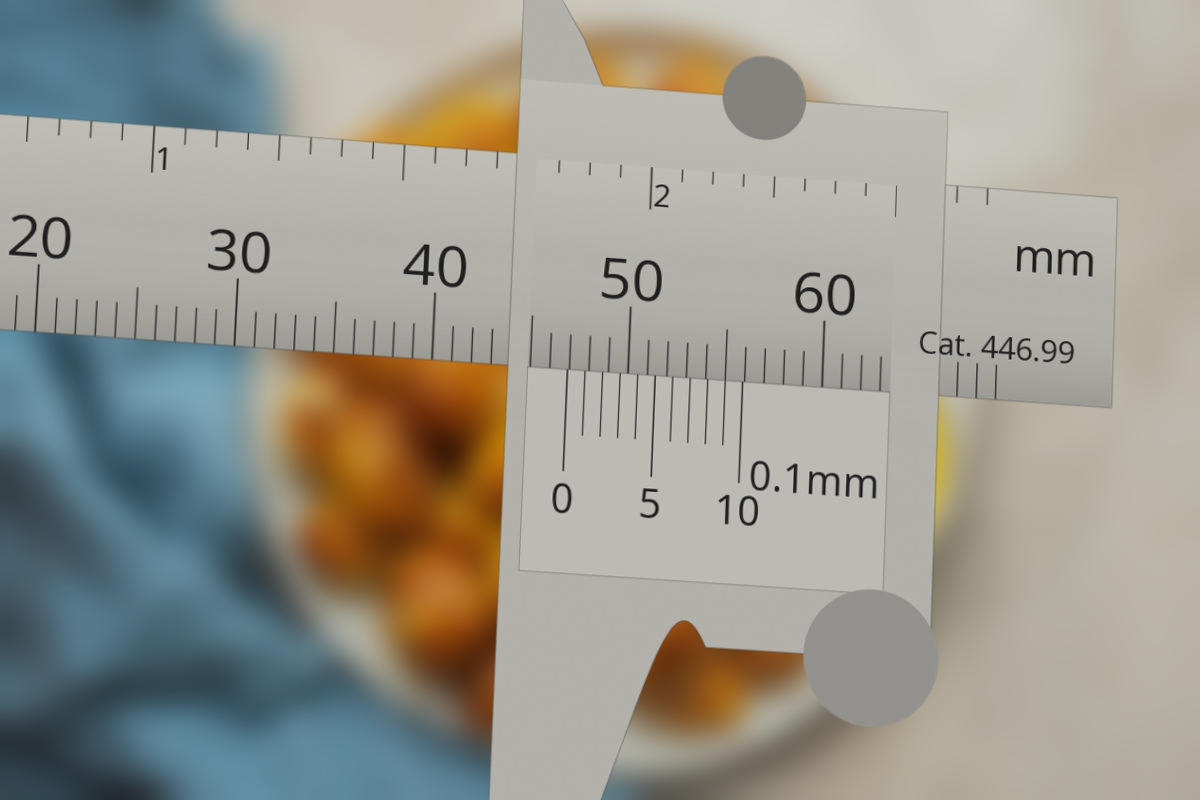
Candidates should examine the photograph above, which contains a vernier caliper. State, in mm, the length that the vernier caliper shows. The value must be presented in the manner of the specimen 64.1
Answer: 46.9
